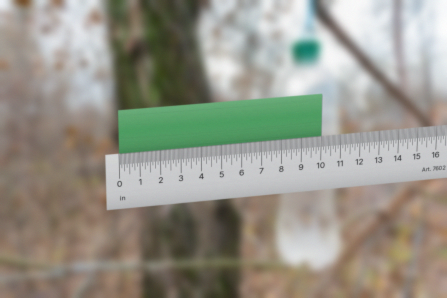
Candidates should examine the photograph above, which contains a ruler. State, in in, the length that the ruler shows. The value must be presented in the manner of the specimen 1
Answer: 10
